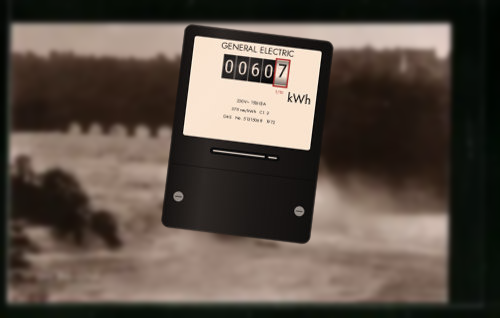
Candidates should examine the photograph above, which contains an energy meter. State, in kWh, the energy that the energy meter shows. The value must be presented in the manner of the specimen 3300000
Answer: 60.7
